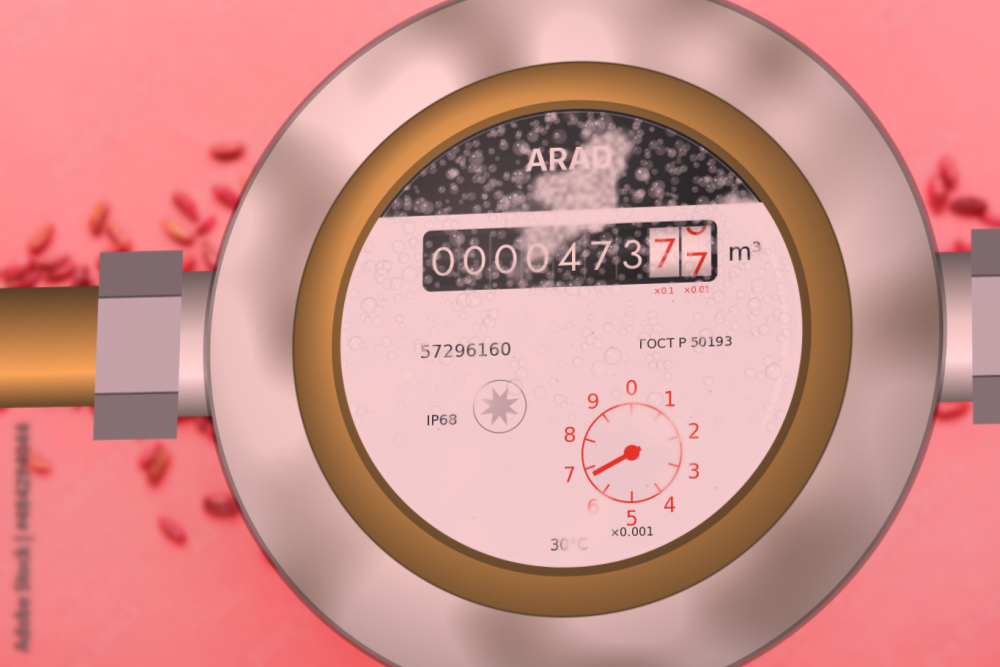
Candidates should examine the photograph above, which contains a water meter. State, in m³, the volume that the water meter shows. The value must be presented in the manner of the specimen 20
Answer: 473.766
